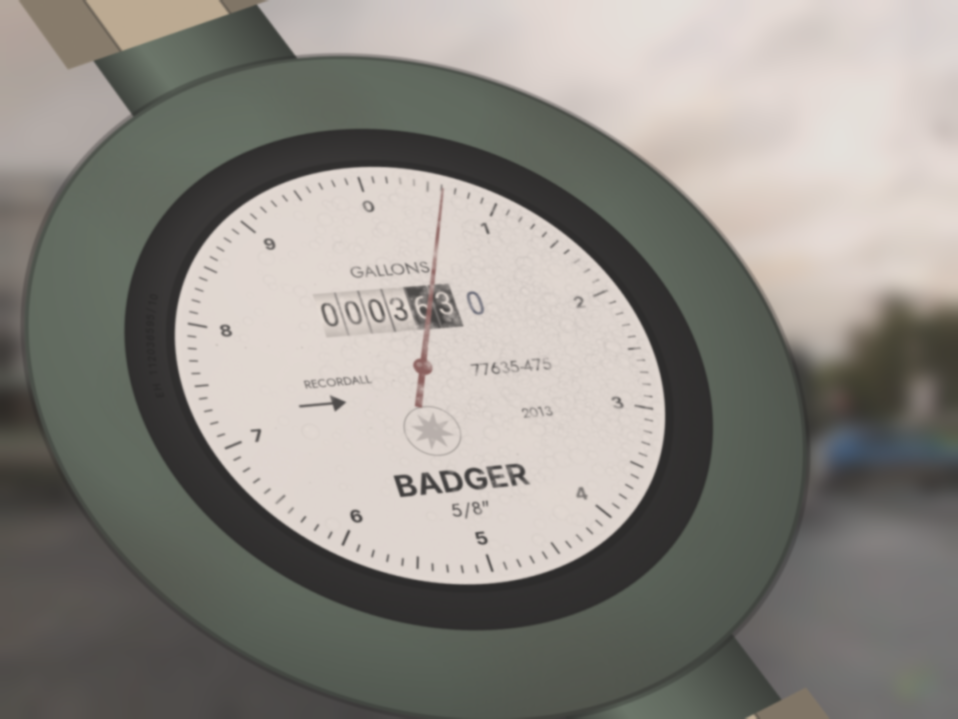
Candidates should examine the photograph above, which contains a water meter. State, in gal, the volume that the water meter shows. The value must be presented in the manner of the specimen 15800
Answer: 3630.6
